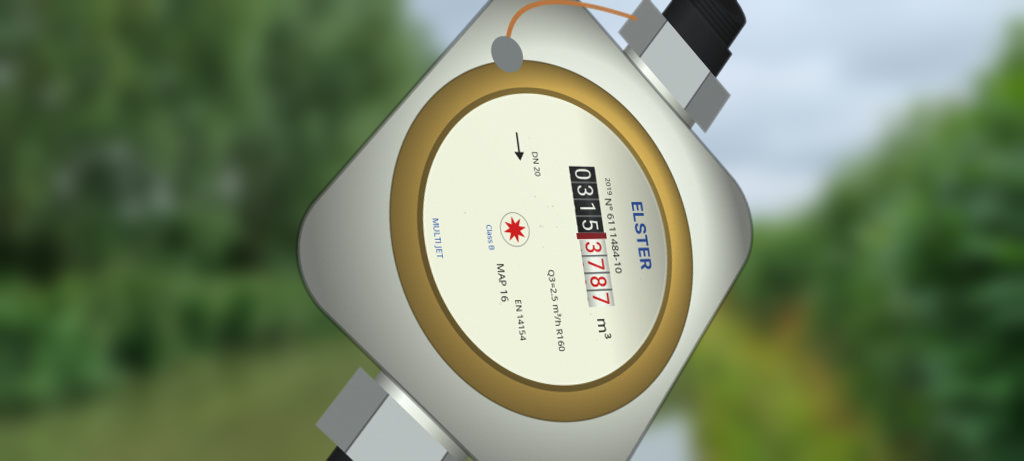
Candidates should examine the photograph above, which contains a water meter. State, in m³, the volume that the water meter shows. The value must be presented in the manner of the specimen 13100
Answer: 315.3787
